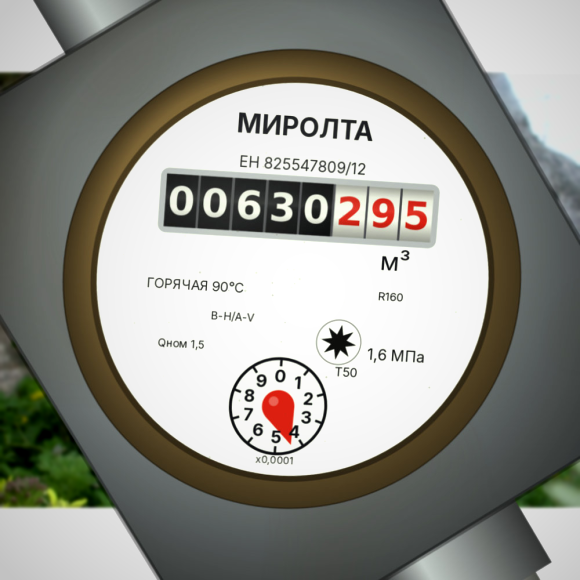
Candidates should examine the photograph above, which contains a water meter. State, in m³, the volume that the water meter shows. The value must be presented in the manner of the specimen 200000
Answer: 630.2954
